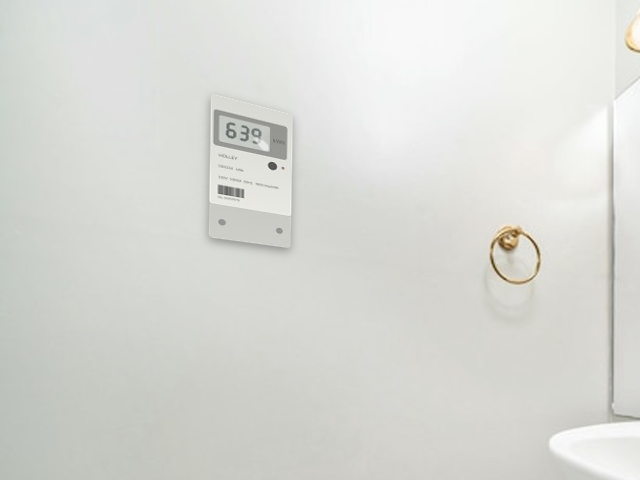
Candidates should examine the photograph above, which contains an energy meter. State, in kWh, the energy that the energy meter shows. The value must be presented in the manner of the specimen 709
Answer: 639
